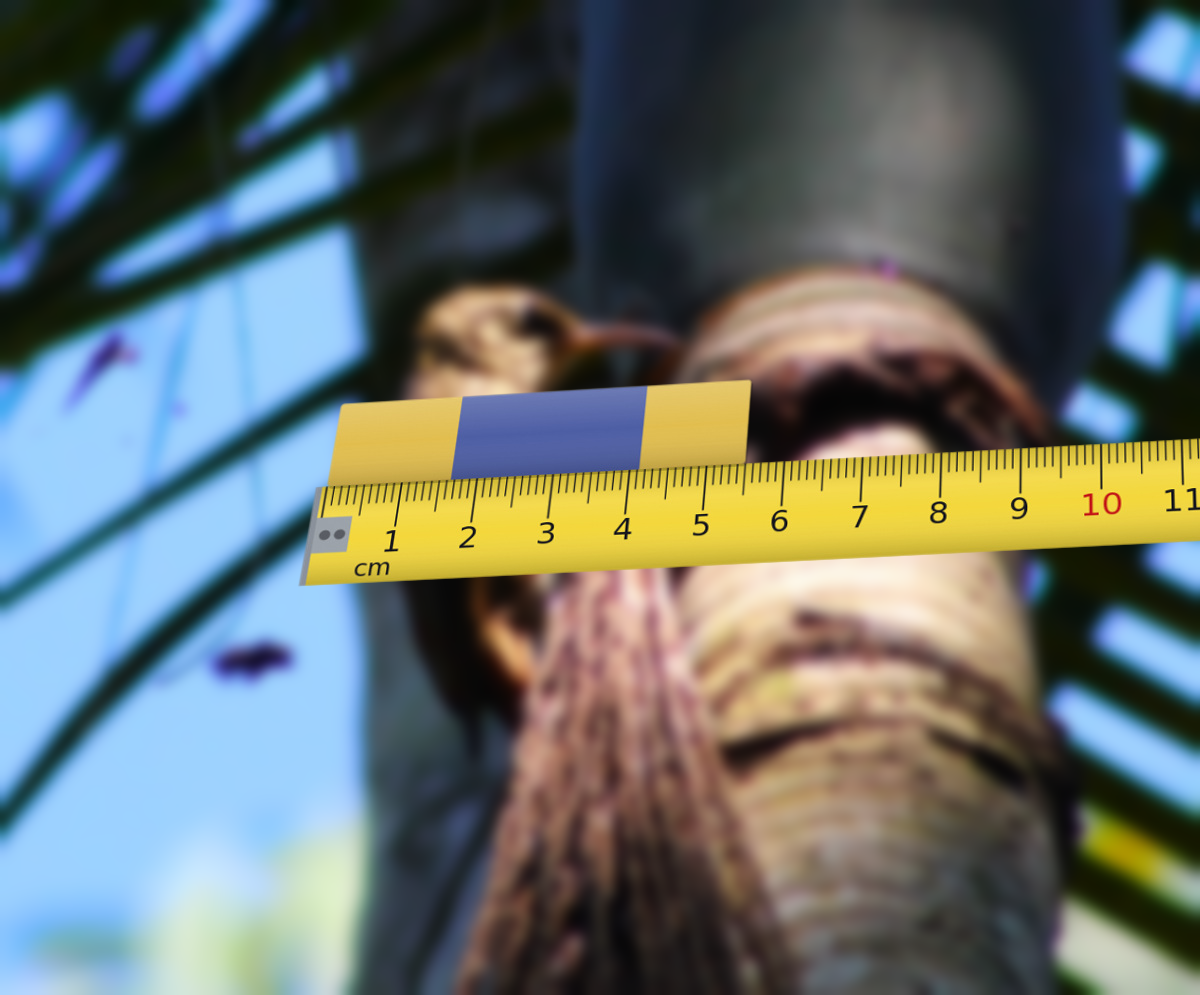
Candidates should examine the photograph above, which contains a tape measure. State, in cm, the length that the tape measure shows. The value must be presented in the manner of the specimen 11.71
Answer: 5.5
